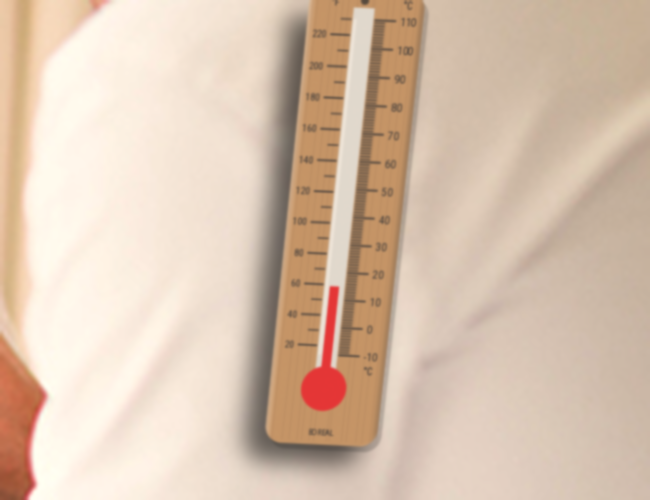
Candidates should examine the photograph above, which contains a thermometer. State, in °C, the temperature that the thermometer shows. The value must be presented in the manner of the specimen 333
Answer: 15
